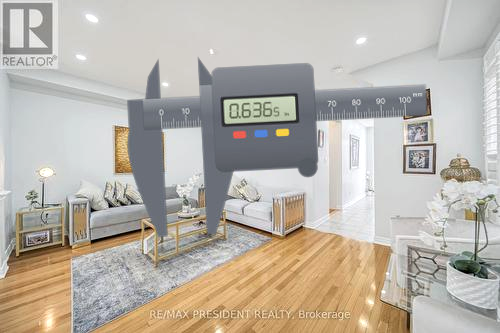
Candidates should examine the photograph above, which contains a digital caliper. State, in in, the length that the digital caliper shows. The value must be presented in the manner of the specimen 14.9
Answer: 0.6365
